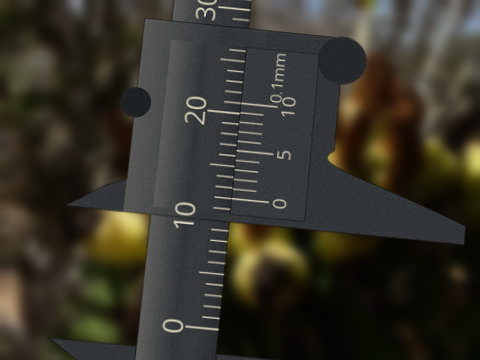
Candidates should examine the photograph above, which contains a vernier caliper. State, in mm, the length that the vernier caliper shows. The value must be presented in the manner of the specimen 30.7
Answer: 12.0
